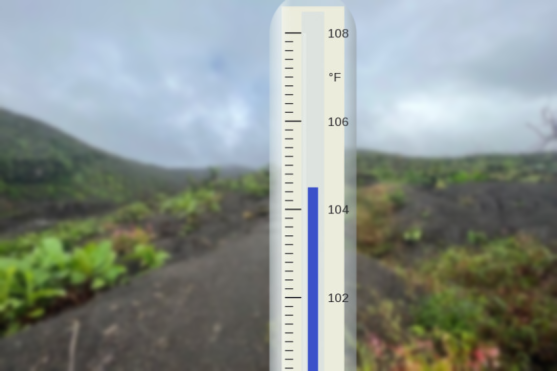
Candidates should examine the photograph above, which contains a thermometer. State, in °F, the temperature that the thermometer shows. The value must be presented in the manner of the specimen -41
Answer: 104.5
